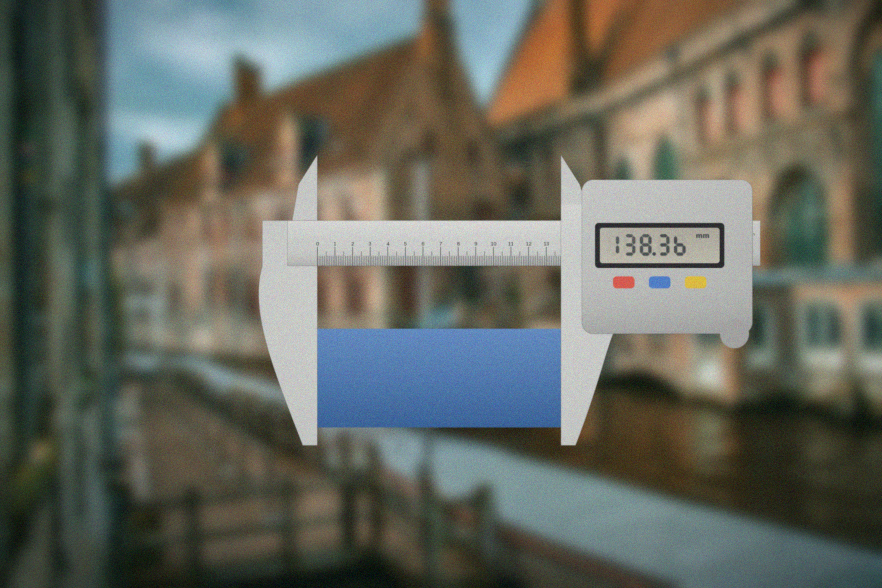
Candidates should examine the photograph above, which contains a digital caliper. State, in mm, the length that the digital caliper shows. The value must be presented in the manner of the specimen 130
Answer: 138.36
